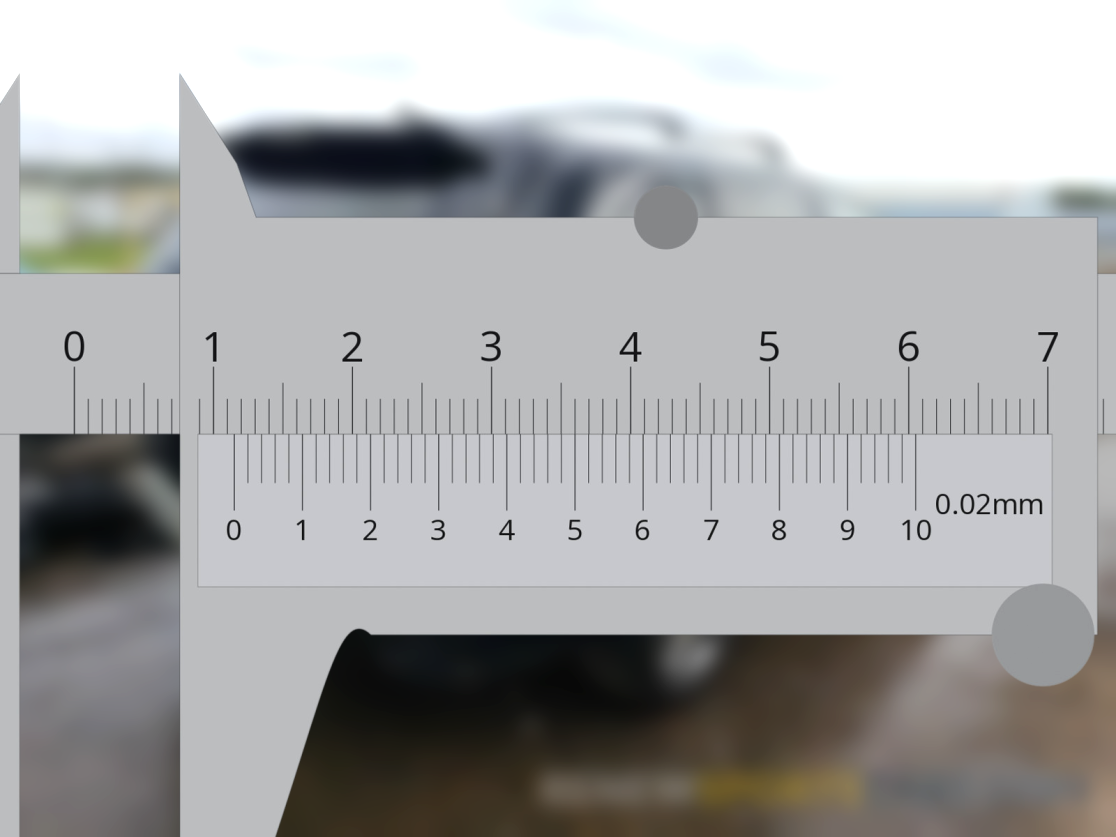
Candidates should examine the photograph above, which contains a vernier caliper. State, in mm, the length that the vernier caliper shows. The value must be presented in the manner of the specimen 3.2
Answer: 11.5
